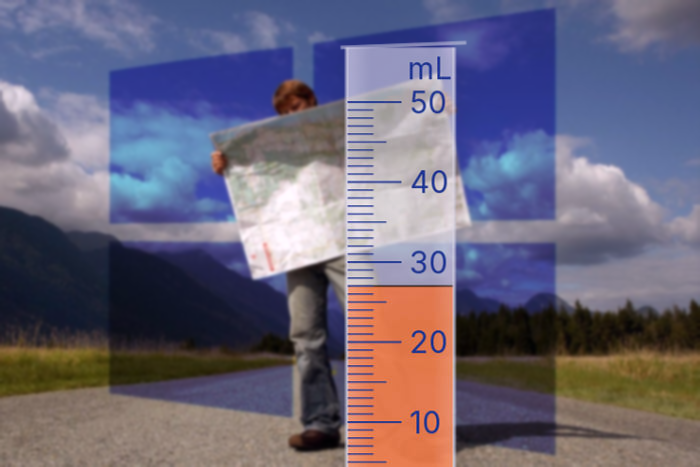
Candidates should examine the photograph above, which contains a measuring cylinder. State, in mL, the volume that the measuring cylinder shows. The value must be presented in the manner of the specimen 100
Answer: 27
